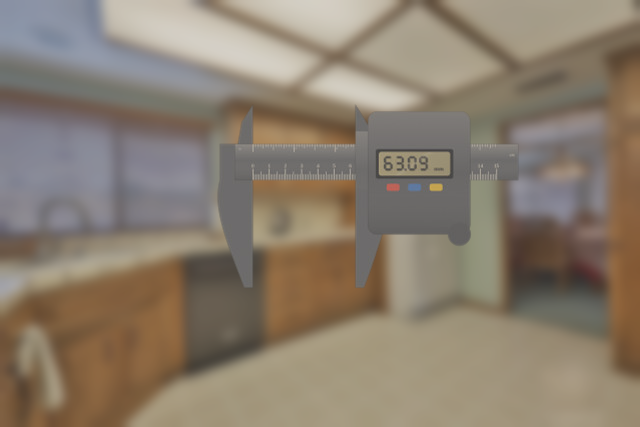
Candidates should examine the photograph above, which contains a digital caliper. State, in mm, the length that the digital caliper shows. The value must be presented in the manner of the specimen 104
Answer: 63.09
